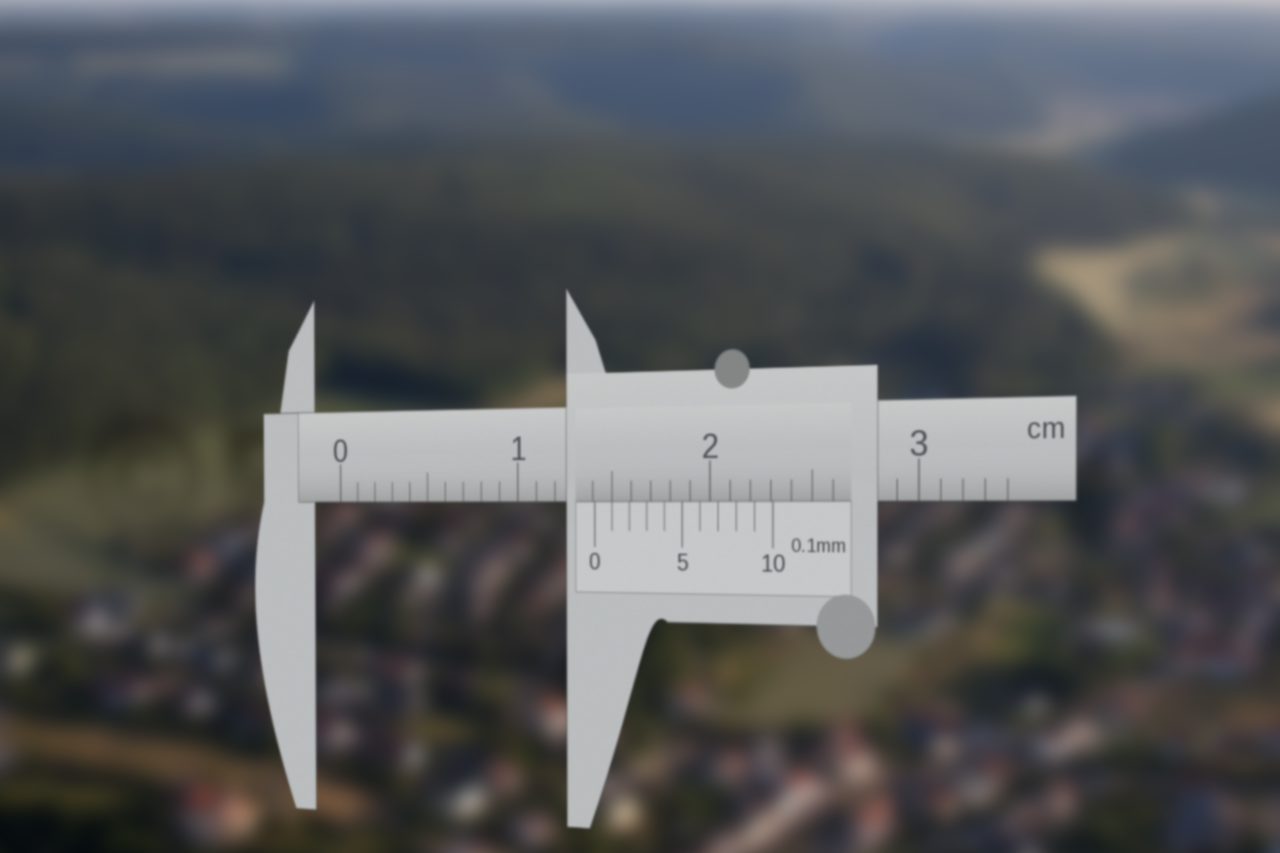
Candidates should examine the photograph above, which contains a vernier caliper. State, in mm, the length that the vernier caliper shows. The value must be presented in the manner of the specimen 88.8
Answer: 14.1
